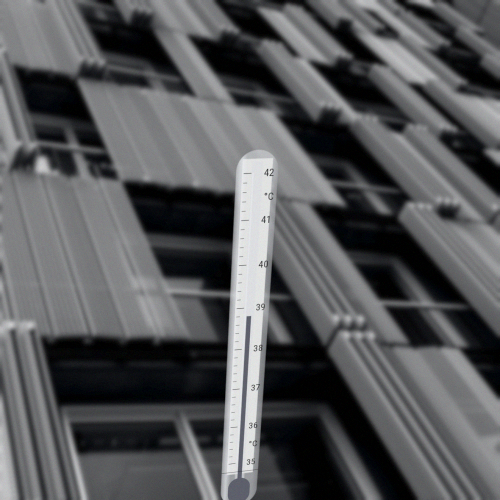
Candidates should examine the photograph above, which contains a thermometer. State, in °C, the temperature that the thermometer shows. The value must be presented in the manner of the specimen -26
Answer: 38.8
